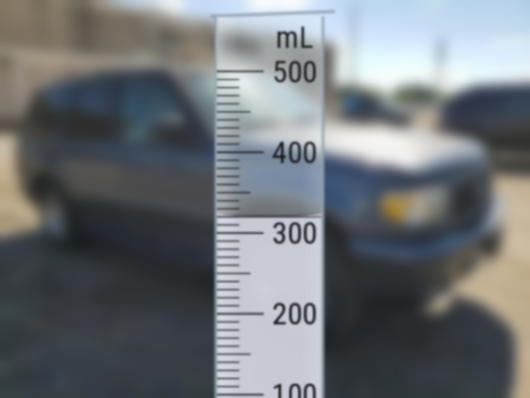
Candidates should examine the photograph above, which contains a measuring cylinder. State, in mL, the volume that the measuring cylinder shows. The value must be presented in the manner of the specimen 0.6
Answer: 320
